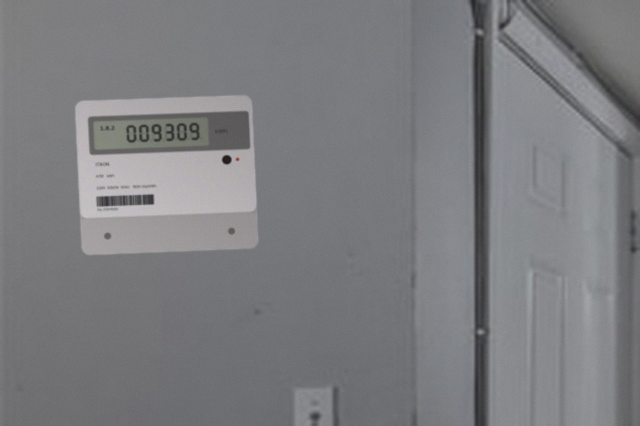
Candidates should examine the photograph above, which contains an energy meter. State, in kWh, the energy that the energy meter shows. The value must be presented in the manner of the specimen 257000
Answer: 9309
